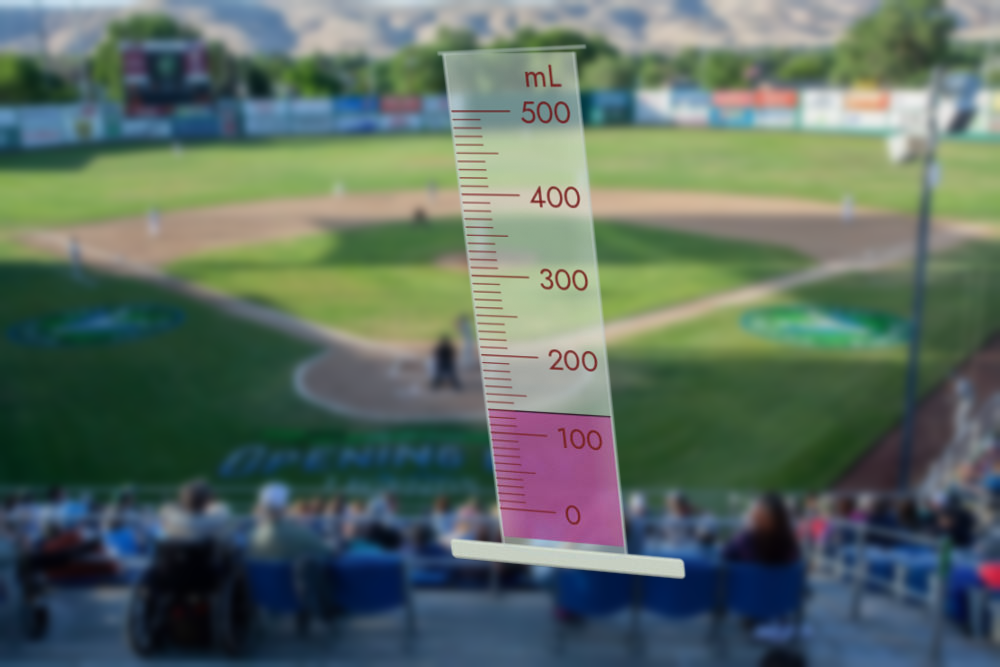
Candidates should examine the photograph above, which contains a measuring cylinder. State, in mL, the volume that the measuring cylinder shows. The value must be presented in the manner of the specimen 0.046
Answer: 130
